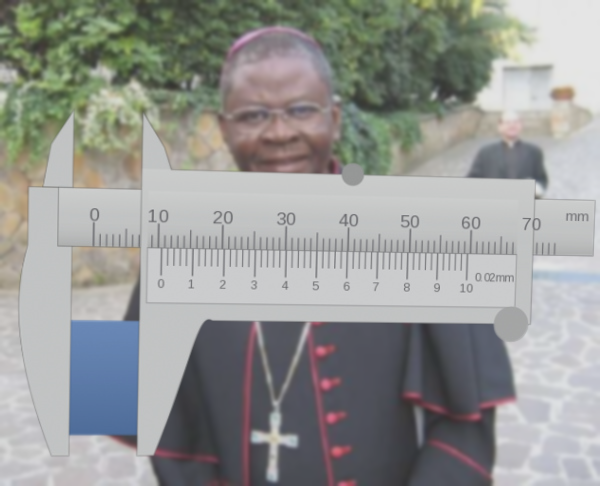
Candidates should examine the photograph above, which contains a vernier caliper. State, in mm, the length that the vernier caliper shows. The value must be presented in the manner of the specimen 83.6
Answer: 10.5
